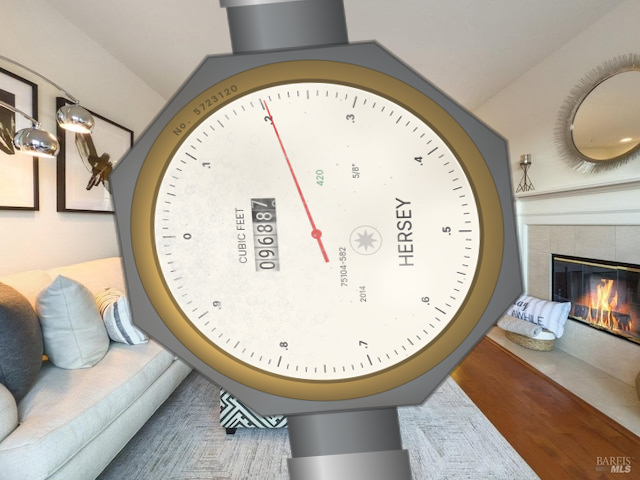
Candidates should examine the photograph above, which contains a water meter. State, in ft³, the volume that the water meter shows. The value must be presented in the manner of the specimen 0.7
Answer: 96887.20
